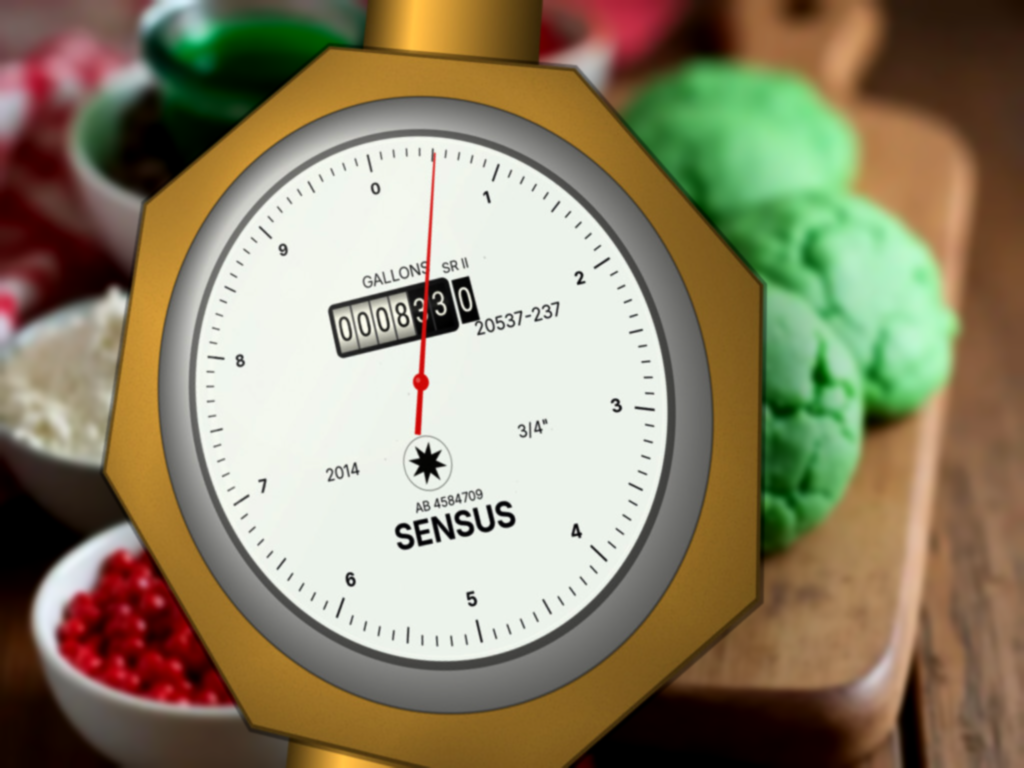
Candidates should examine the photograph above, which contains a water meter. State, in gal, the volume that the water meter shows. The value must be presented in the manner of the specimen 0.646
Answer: 8330.5
